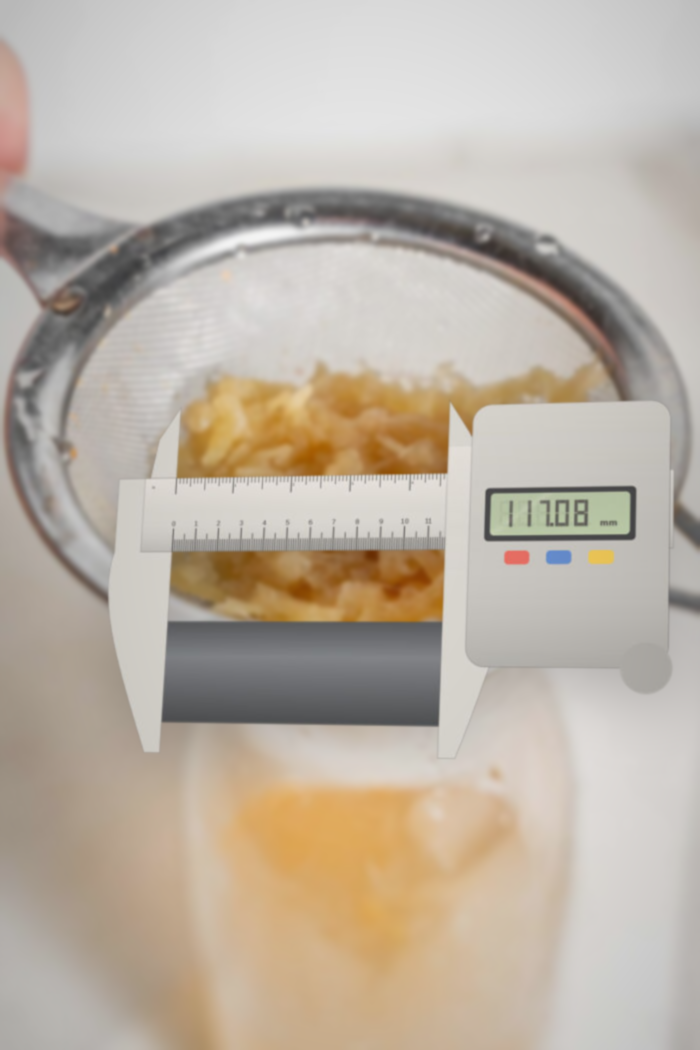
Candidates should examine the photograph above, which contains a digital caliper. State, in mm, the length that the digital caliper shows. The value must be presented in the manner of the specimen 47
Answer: 117.08
